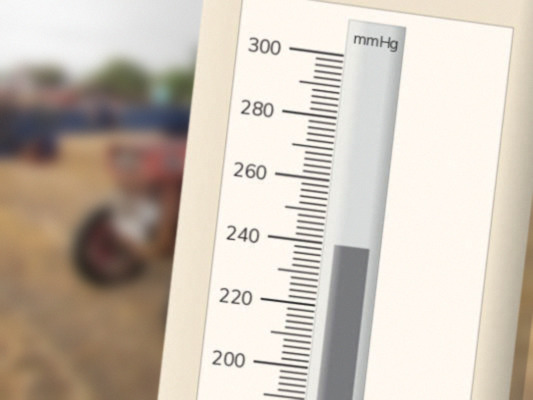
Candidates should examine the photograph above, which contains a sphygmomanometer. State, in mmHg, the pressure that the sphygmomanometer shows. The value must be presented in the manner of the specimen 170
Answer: 240
